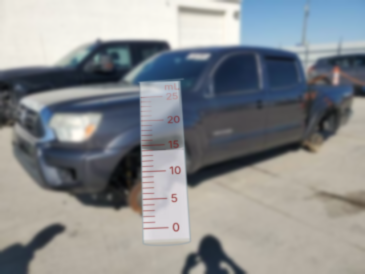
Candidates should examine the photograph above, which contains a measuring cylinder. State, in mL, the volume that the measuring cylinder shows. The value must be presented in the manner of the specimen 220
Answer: 14
